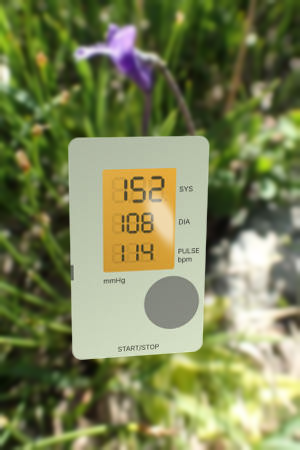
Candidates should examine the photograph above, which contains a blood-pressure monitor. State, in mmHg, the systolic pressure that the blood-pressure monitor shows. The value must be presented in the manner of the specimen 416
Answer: 152
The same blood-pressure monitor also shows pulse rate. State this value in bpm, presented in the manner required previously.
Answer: 114
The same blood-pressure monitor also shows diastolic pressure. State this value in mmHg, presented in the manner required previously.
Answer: 108
